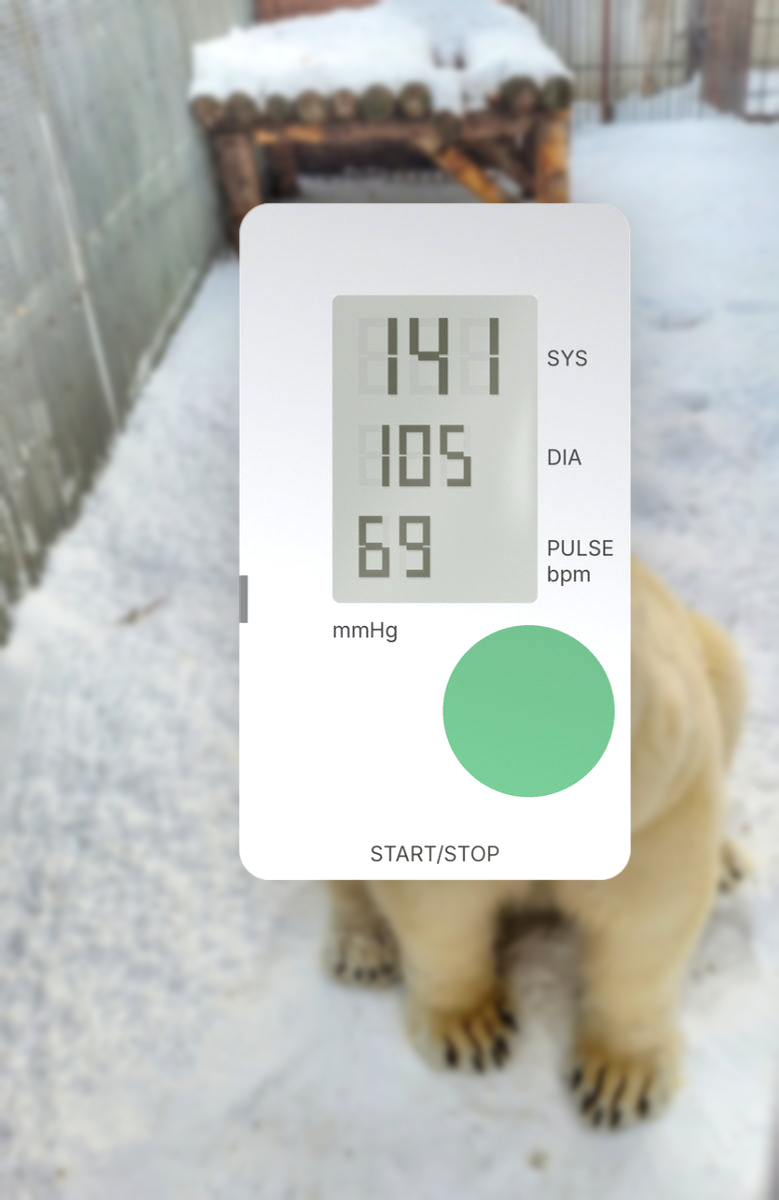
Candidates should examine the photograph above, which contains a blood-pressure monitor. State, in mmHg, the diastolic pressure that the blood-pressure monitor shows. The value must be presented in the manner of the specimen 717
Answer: 105
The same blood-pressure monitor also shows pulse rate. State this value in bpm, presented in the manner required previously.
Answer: 69
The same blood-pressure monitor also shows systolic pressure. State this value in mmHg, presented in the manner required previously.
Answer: 141
